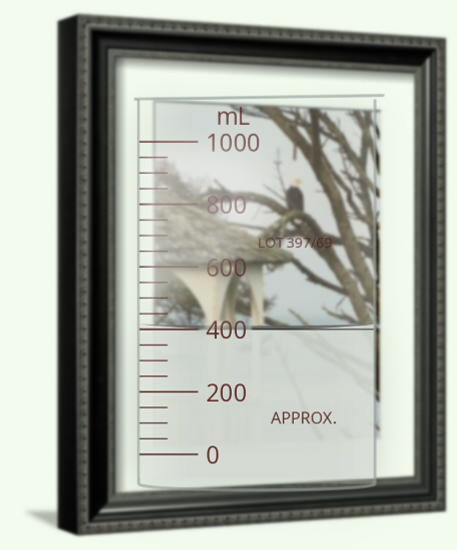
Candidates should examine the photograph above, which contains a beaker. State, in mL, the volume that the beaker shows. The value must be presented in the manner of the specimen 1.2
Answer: 400
